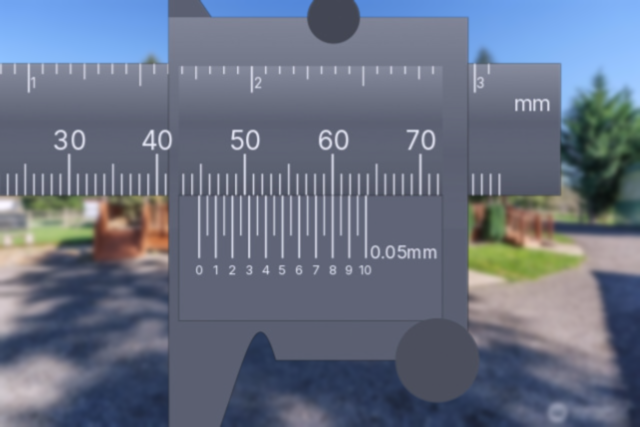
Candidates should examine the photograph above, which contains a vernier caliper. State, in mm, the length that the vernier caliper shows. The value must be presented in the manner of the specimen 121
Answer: 44.8
